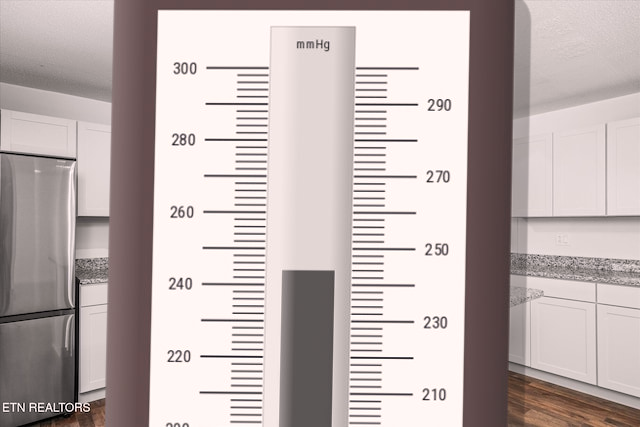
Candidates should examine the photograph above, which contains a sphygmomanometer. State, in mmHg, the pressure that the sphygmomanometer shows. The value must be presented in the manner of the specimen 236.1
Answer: 244
